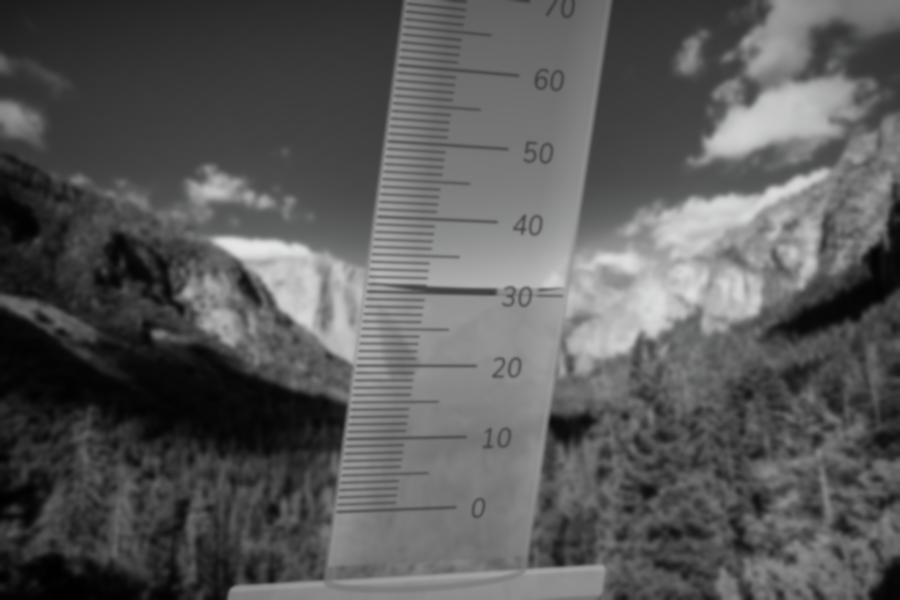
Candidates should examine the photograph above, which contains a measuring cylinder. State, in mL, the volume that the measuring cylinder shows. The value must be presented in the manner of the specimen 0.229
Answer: 30
